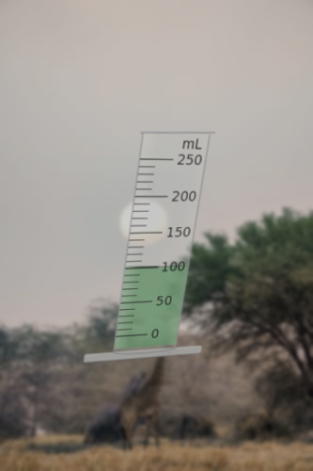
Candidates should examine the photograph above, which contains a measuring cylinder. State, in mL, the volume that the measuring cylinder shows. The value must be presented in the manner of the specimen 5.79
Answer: 100
